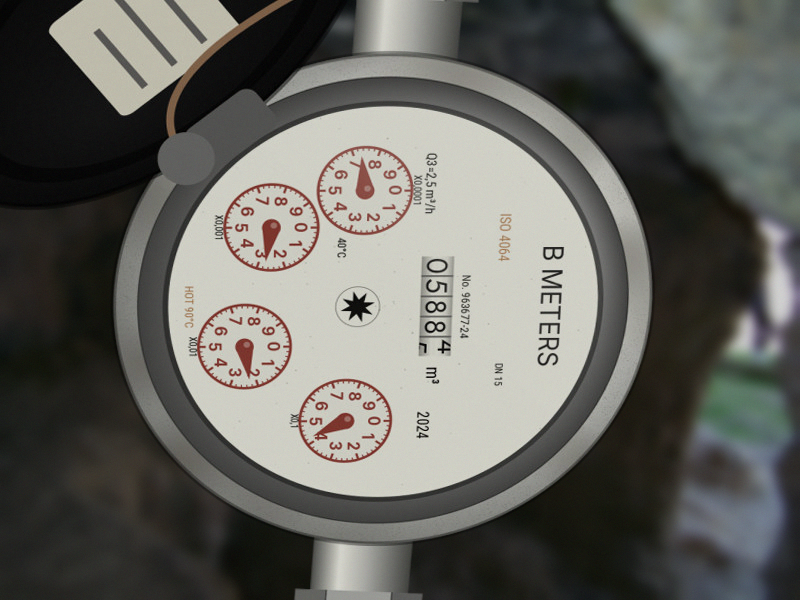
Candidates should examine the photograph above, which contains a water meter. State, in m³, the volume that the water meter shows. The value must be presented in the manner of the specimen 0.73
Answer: 5884.4227
